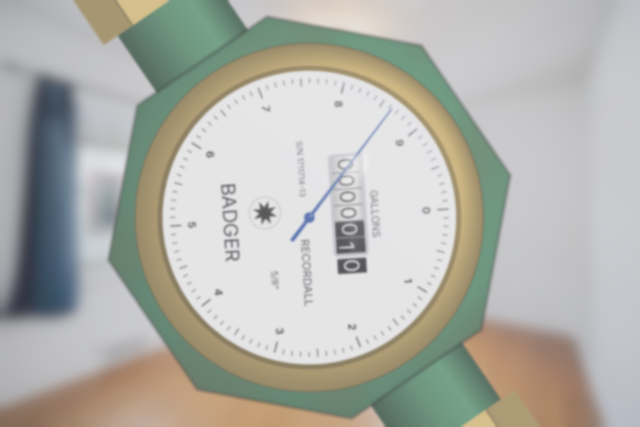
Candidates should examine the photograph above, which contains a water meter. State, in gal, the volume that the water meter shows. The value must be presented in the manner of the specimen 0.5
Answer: 8.6
